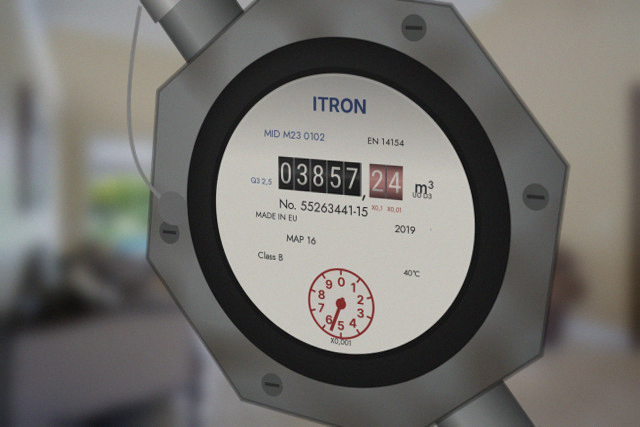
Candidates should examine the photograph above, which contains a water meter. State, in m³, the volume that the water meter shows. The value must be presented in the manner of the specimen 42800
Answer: 3857.245
